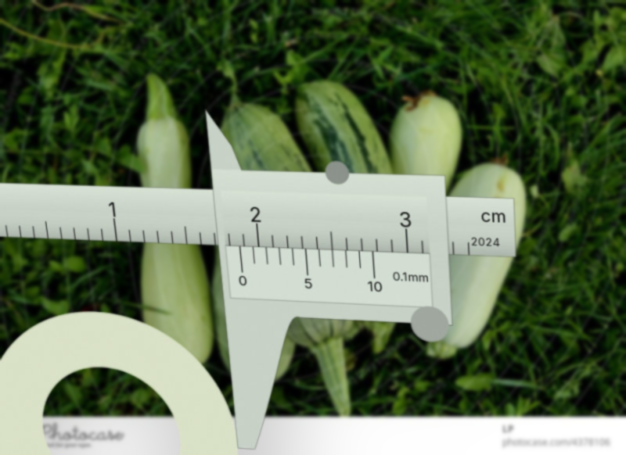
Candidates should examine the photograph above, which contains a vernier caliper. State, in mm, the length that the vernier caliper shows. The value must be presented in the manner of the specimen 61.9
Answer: 18.7
